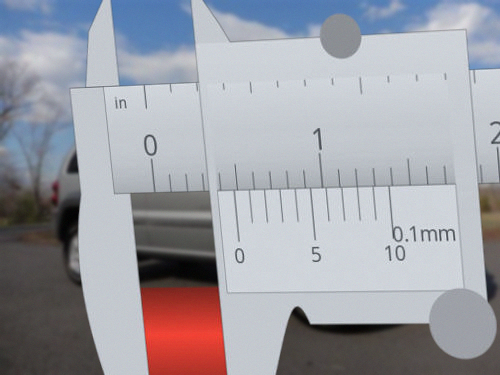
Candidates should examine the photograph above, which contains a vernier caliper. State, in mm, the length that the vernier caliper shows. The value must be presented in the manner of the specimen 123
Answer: 4.8
